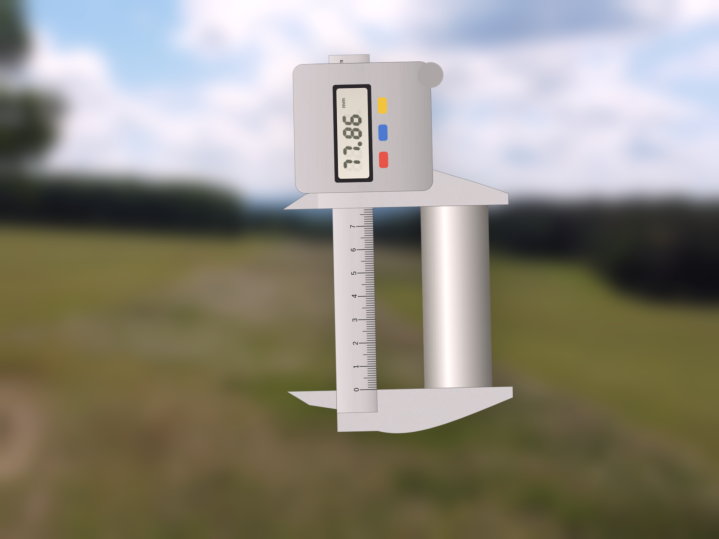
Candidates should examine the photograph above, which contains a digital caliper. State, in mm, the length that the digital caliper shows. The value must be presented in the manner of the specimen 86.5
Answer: 77.86
